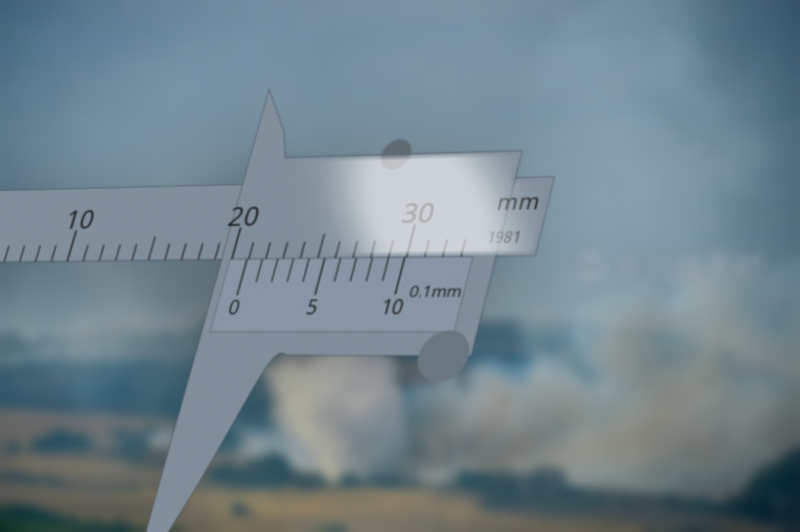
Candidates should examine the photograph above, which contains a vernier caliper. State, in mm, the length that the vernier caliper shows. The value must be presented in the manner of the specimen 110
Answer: 20.9
